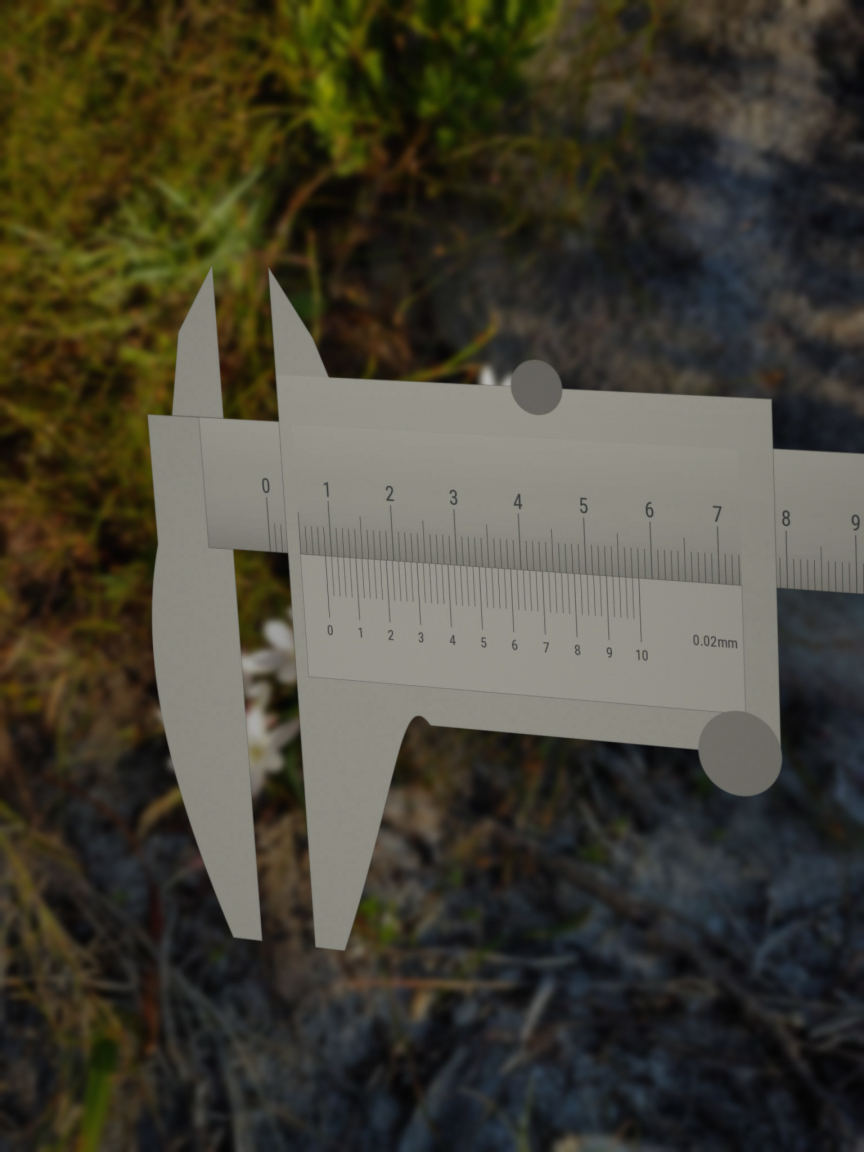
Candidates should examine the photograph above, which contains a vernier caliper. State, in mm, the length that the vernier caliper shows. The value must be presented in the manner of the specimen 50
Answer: 9.0
